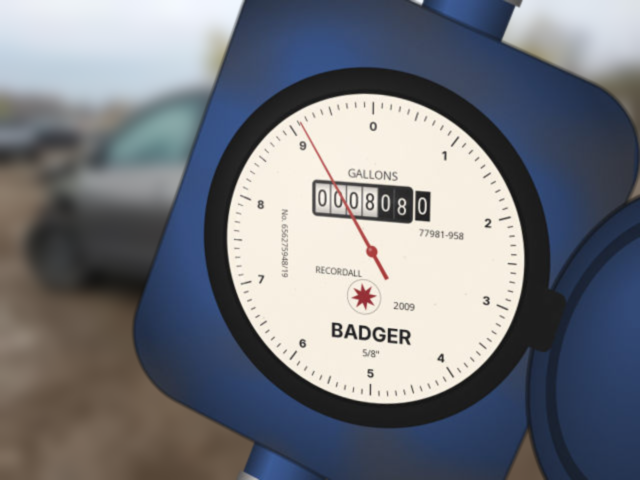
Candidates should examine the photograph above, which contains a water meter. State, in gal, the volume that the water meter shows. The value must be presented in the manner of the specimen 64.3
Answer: 8079.1
